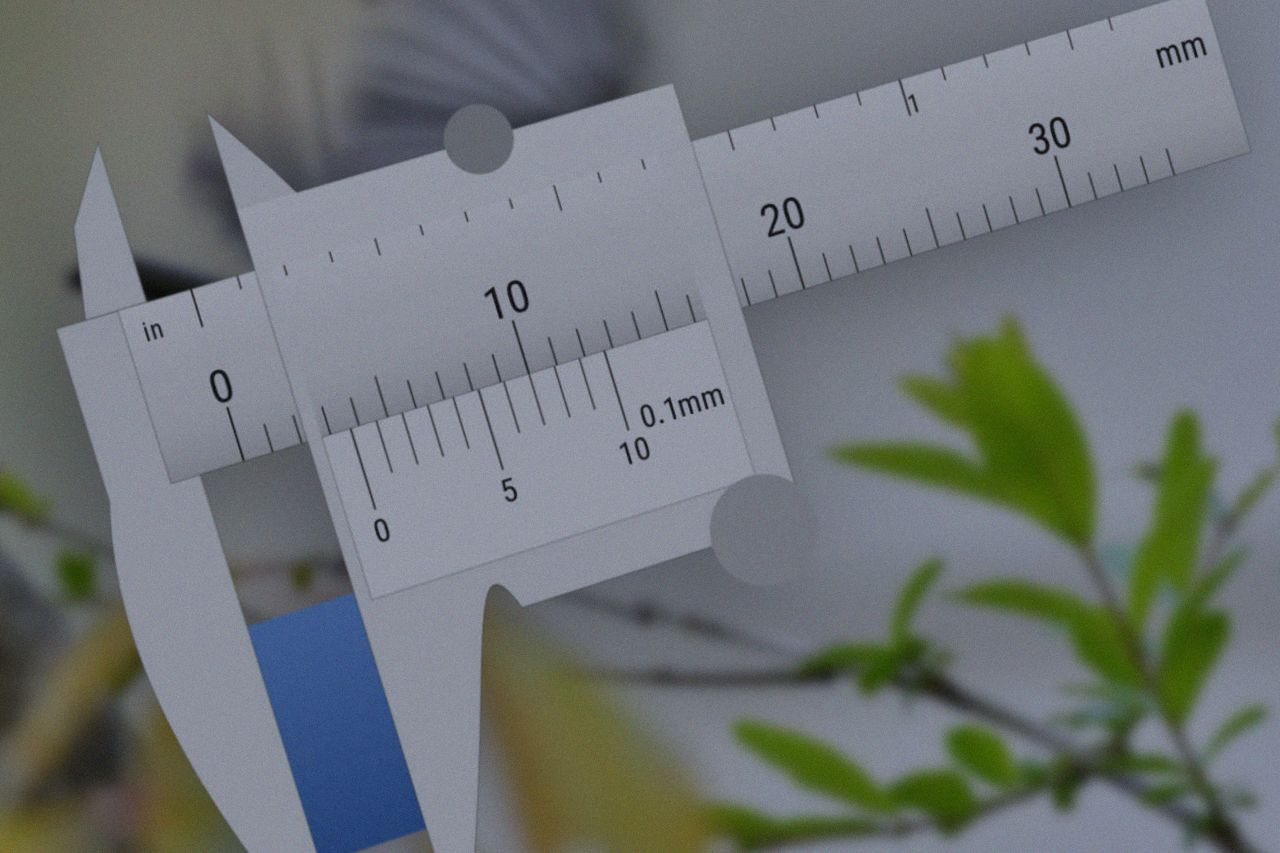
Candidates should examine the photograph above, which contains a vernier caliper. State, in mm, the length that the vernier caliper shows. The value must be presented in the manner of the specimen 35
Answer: 3.7
